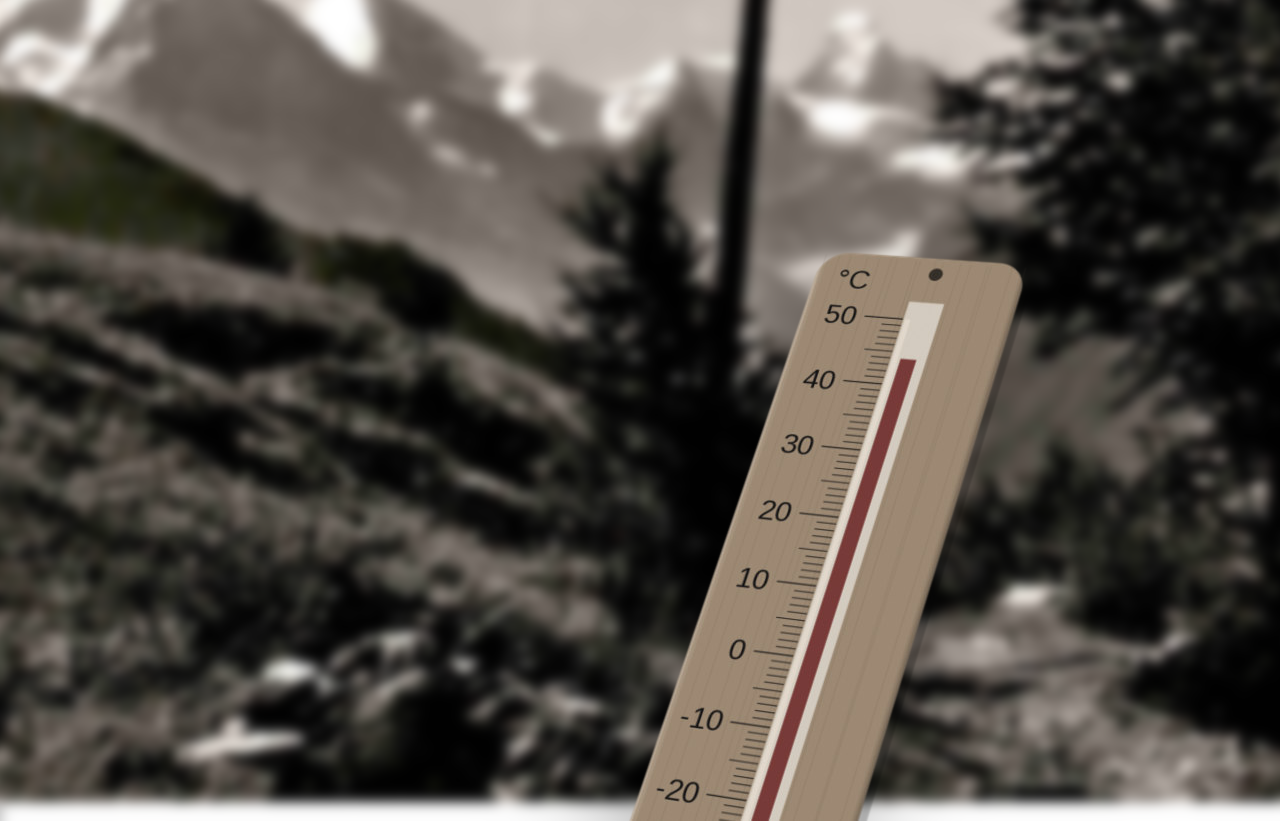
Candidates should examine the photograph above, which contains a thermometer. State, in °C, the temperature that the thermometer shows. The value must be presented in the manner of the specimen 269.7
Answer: 44
